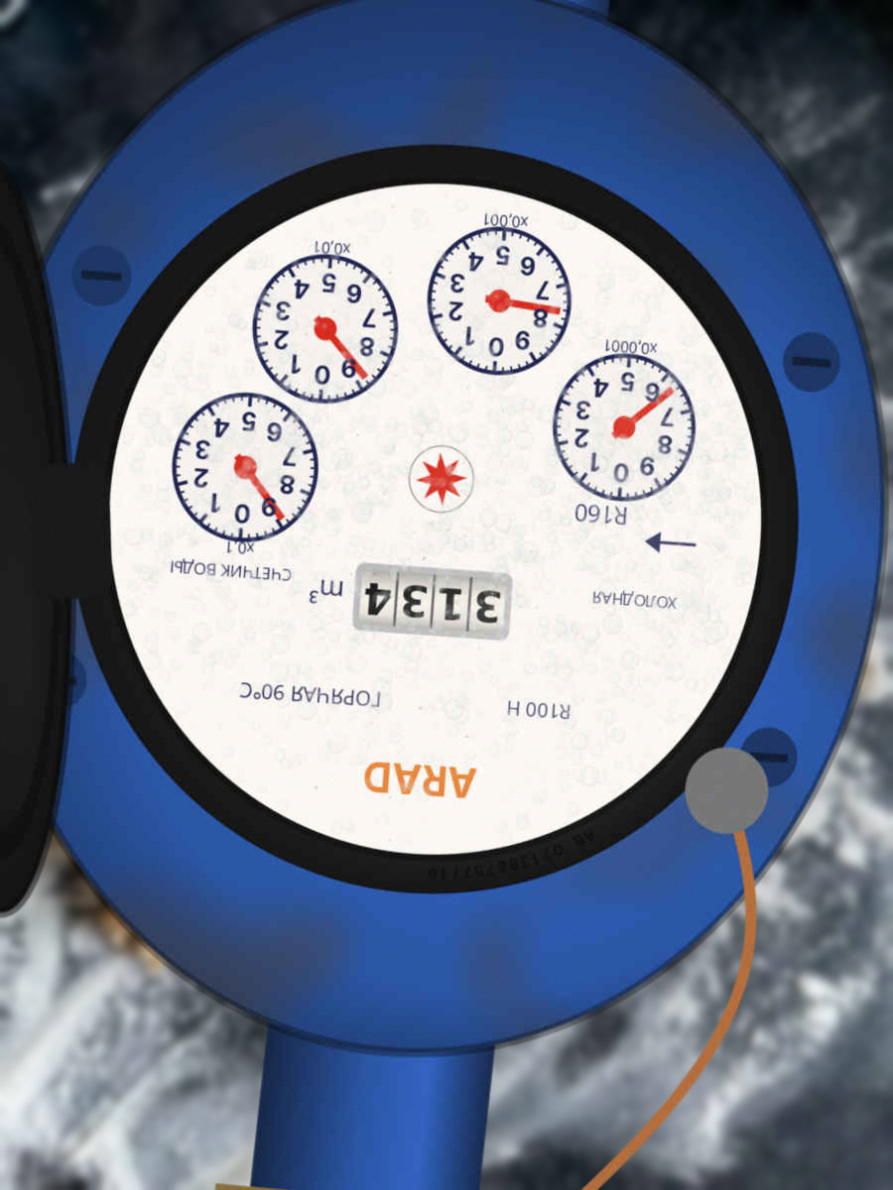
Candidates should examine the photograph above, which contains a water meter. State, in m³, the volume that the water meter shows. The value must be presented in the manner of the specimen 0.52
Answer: 3134.8876
